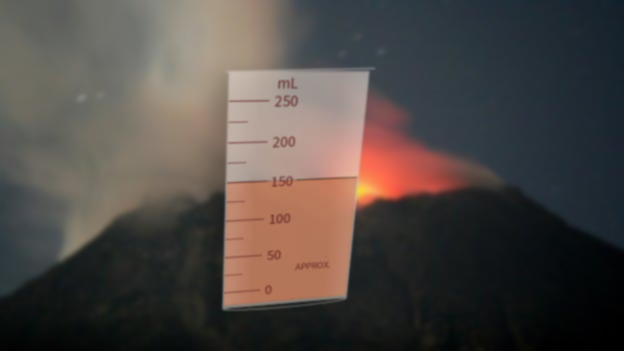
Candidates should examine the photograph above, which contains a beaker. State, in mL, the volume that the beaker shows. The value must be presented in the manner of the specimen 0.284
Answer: 150
